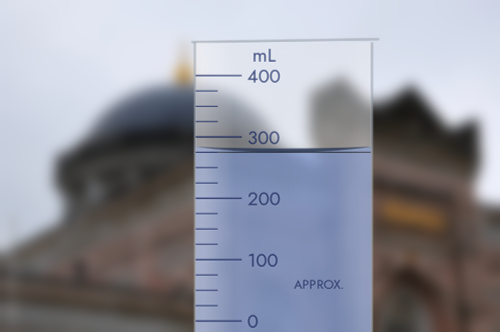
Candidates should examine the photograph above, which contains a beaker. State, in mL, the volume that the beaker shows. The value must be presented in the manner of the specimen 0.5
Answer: 275
